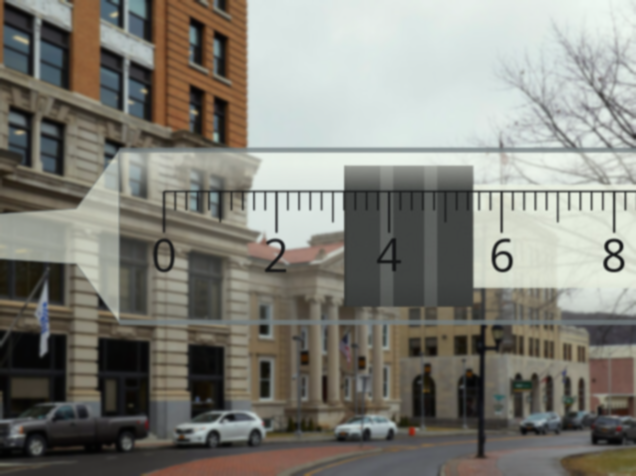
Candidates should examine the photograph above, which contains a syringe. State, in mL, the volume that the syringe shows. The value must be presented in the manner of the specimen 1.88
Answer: 3.2
